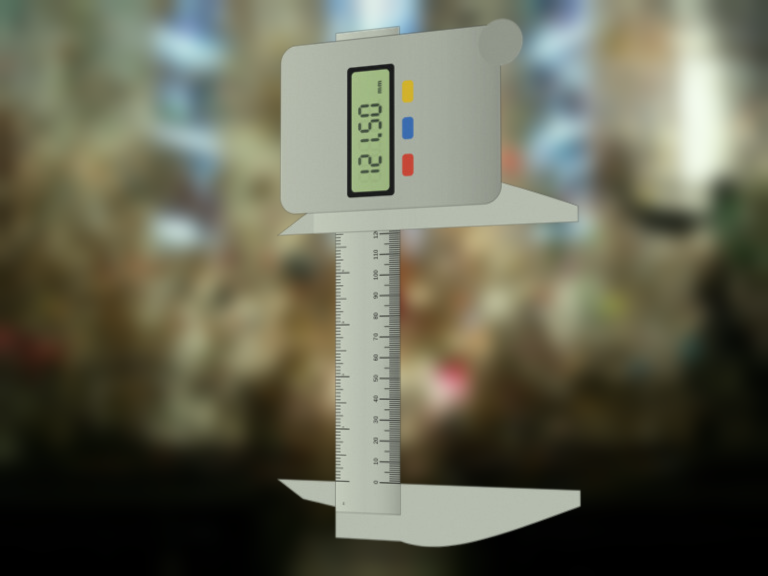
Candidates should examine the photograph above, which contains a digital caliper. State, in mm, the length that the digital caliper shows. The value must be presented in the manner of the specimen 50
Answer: 121.50
